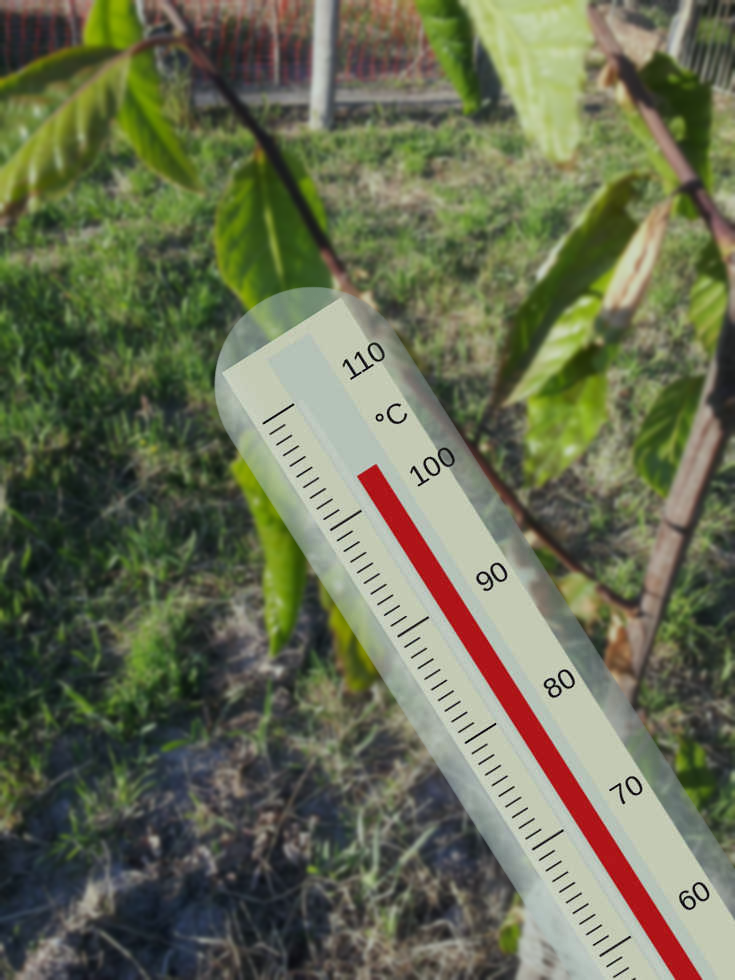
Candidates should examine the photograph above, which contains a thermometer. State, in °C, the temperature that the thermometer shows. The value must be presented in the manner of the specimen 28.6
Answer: 102.5
